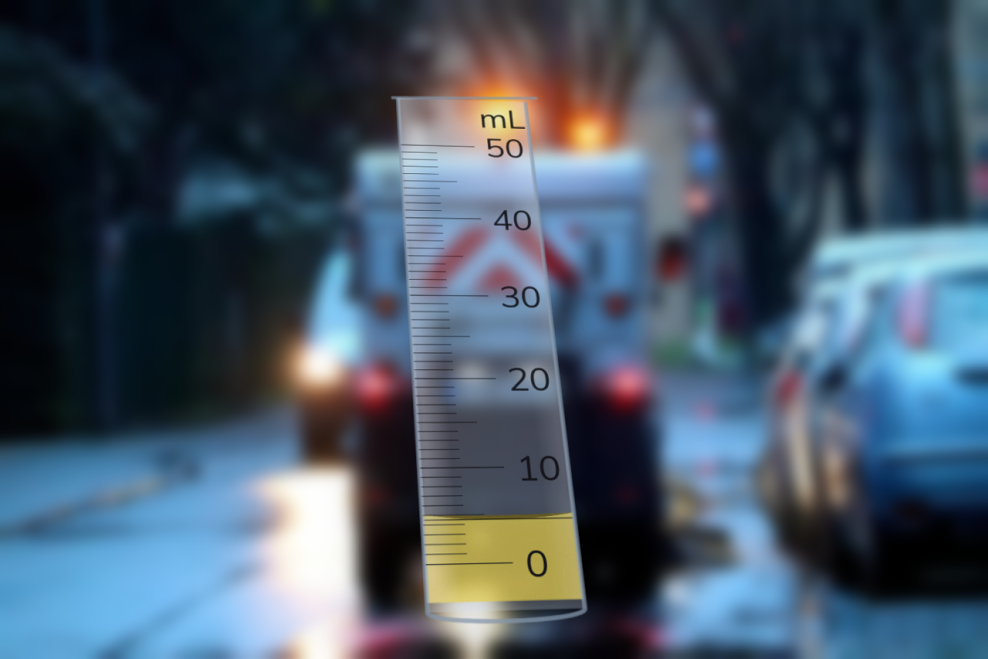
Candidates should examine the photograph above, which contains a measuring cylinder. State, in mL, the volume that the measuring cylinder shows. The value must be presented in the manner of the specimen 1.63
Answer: 4.5
